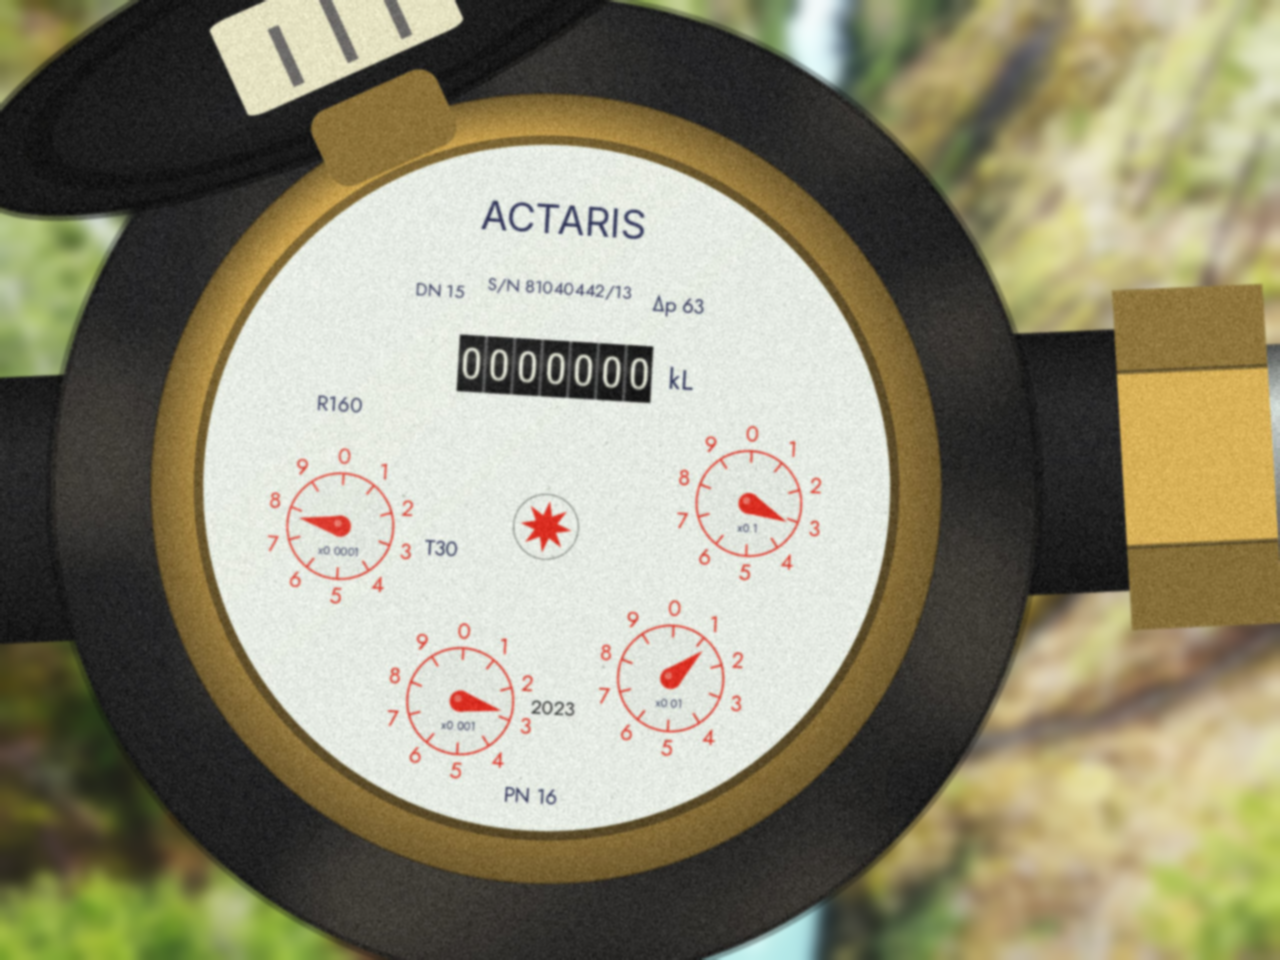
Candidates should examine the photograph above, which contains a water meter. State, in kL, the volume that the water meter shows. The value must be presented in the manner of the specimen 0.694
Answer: 0.3127
